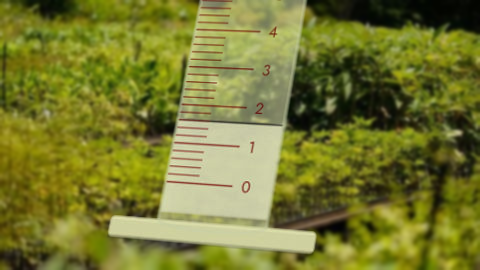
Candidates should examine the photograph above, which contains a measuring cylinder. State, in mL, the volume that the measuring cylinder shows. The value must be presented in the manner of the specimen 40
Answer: 1.6
